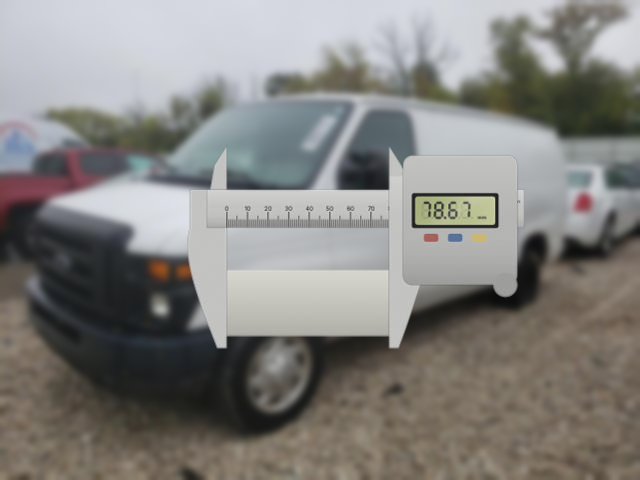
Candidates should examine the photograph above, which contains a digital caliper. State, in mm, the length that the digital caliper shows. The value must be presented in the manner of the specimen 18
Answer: 78.67
